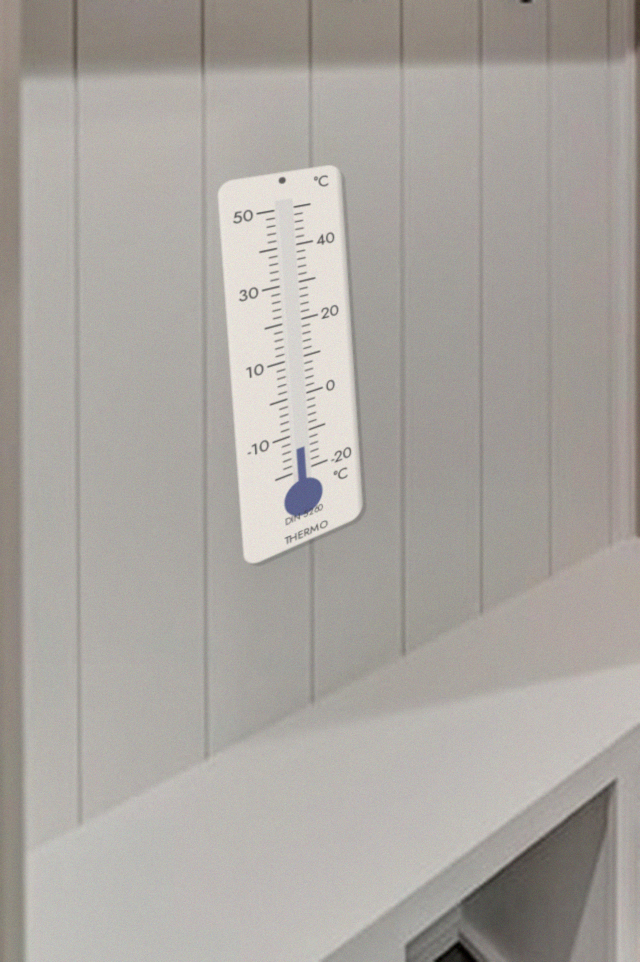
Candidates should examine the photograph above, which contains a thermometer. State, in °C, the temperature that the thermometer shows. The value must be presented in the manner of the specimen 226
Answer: -14
